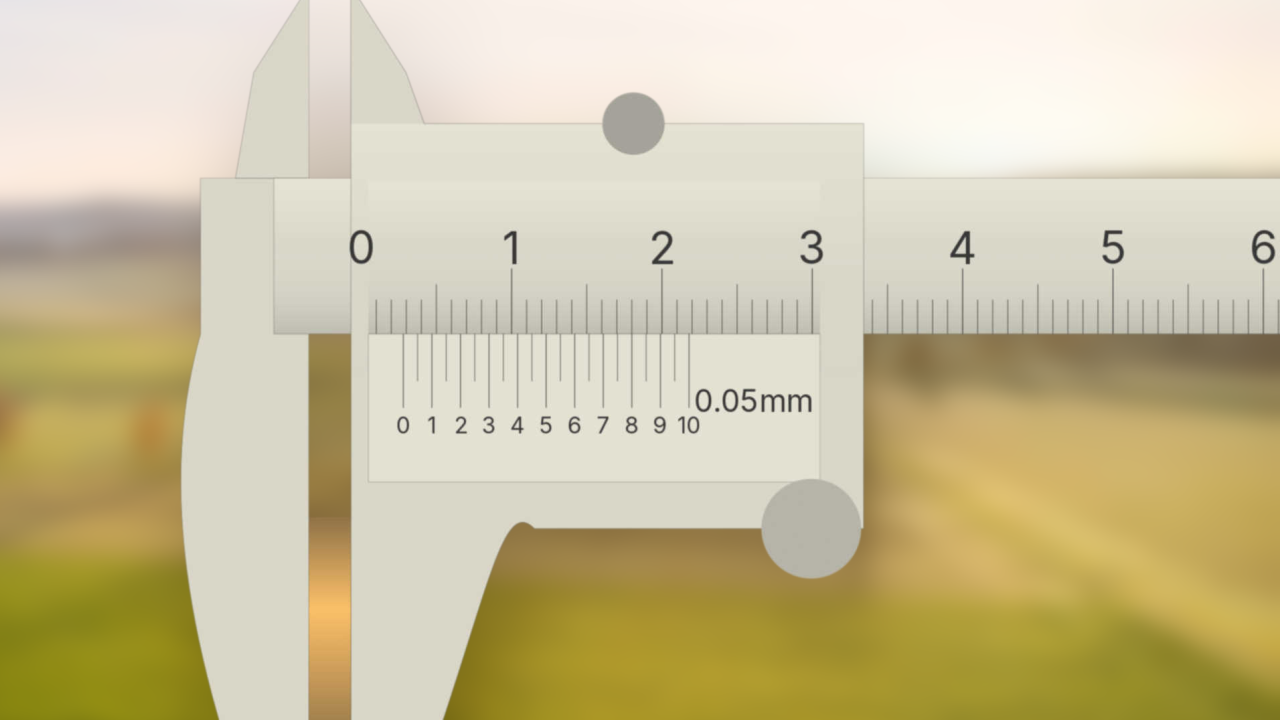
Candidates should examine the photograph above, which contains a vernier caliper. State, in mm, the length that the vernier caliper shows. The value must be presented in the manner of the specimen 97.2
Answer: 2.8
